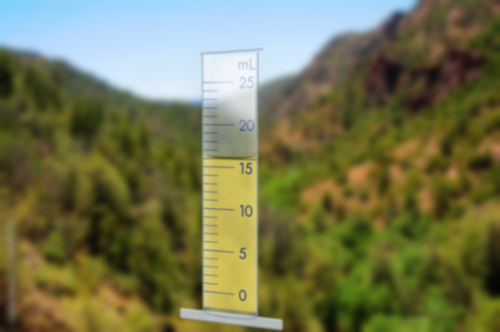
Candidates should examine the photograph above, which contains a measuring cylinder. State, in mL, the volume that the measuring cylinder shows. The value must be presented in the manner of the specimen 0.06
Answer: 16
